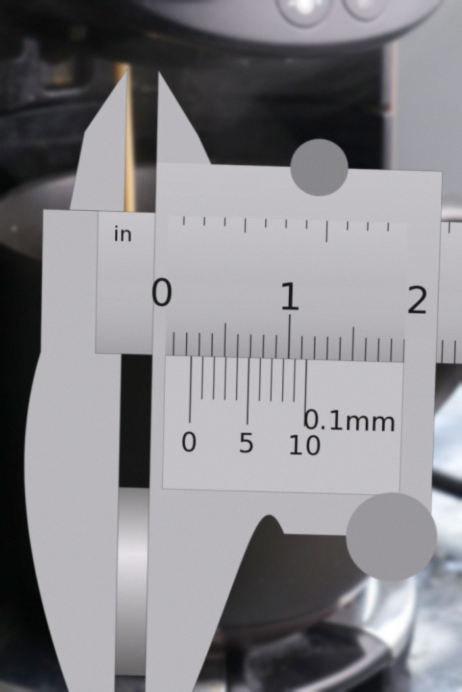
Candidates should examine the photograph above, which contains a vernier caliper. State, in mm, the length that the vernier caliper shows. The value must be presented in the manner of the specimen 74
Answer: 2.4
